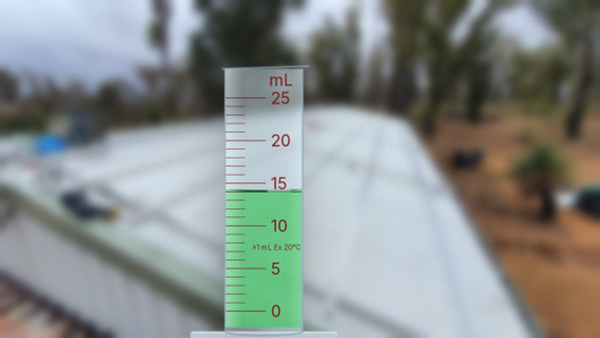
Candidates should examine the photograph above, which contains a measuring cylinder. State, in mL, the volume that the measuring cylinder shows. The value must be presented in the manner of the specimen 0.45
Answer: 14
